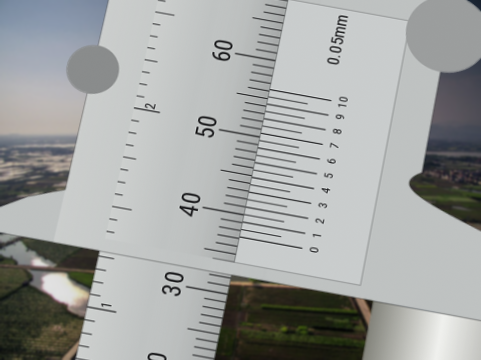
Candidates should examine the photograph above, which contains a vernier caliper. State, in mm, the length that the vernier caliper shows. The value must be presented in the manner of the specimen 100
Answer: 37.2
